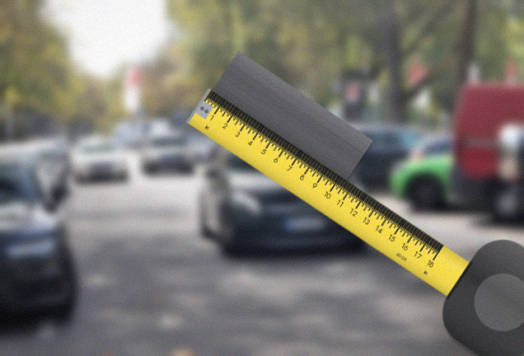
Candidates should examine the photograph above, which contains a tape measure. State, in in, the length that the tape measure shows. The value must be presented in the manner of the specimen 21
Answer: 10.5
